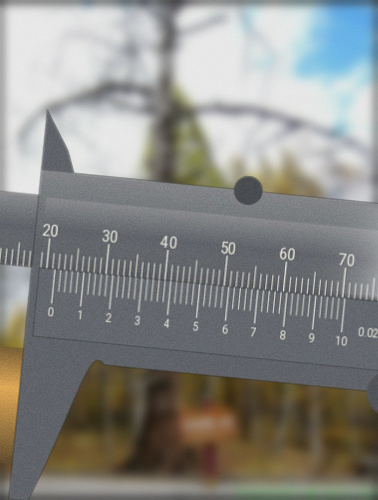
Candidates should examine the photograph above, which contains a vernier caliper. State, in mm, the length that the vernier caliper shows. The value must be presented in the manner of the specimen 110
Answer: 21.4
